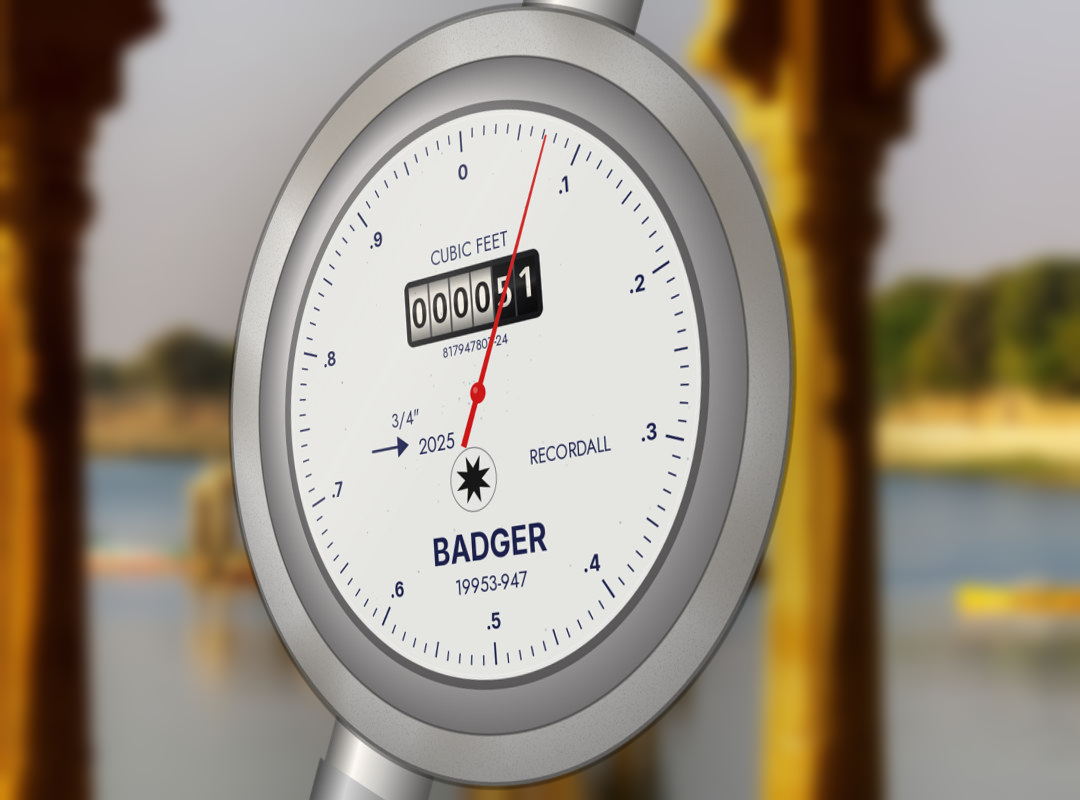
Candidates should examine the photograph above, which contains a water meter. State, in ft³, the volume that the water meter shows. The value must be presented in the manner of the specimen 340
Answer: 51.07
